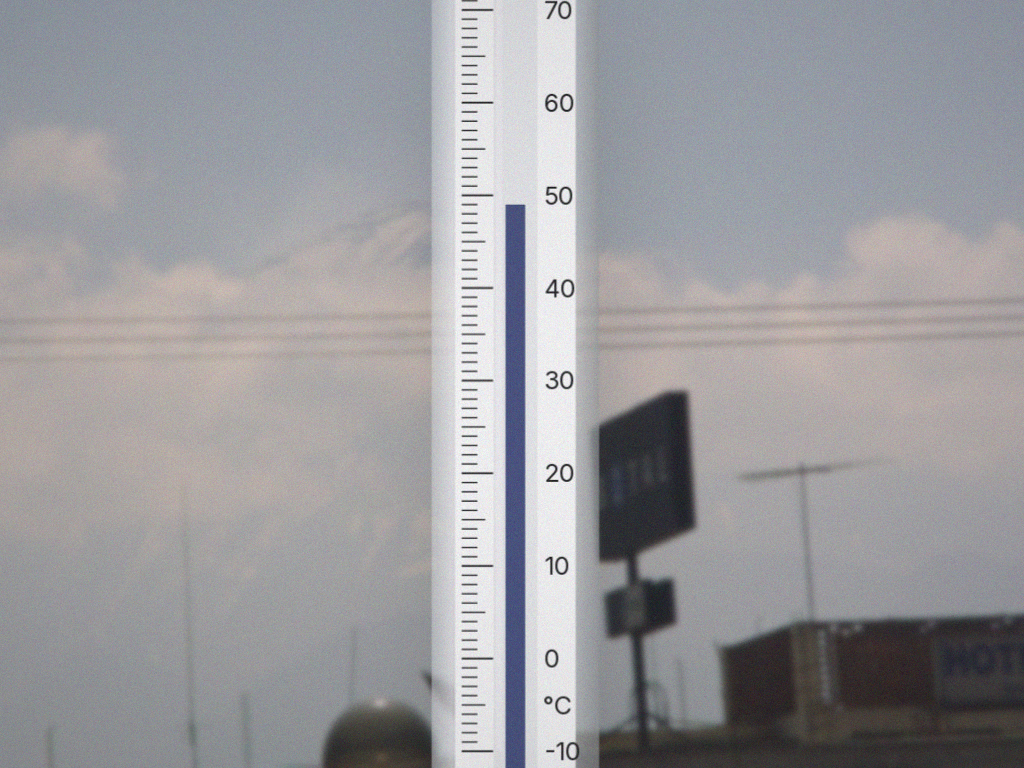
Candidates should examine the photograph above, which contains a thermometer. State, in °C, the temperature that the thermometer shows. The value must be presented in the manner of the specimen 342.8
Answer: 49
